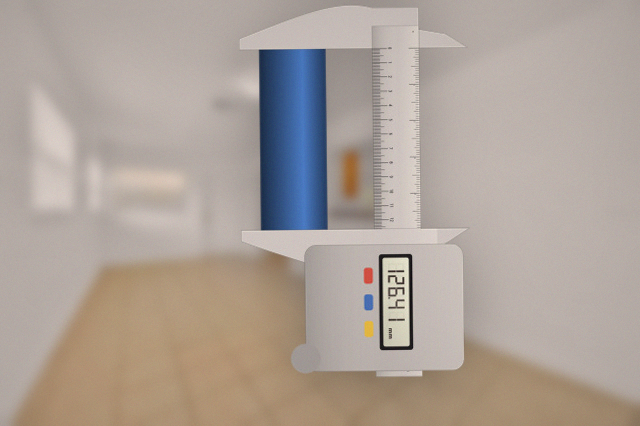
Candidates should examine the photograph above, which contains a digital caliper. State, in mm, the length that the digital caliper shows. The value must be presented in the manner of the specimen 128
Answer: 126.41
